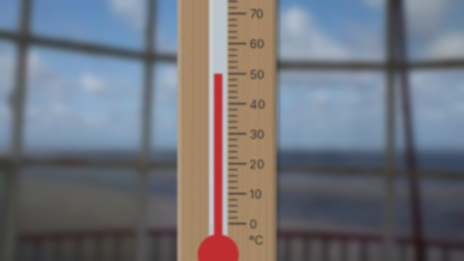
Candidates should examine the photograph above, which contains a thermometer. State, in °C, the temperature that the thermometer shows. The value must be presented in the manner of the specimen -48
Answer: 50
